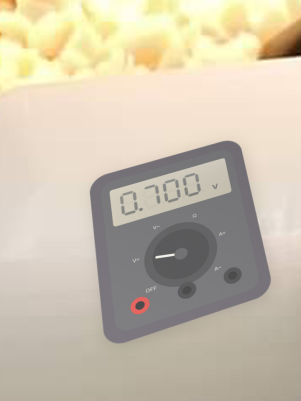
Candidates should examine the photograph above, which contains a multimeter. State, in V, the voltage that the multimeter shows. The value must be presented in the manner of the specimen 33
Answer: 0.700
